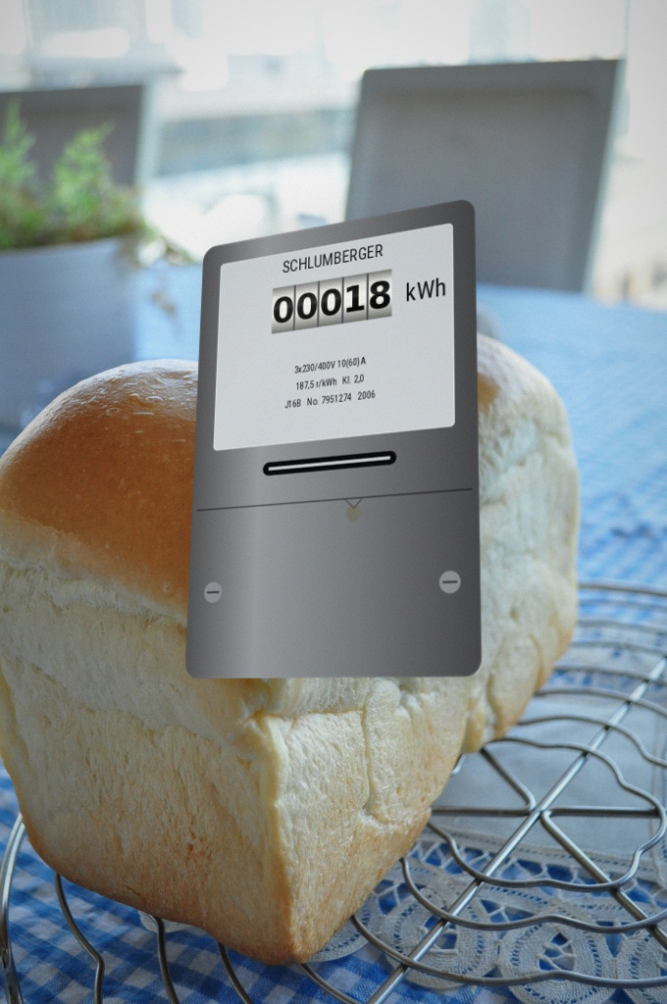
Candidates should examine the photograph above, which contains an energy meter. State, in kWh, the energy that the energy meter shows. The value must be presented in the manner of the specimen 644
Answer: 18
